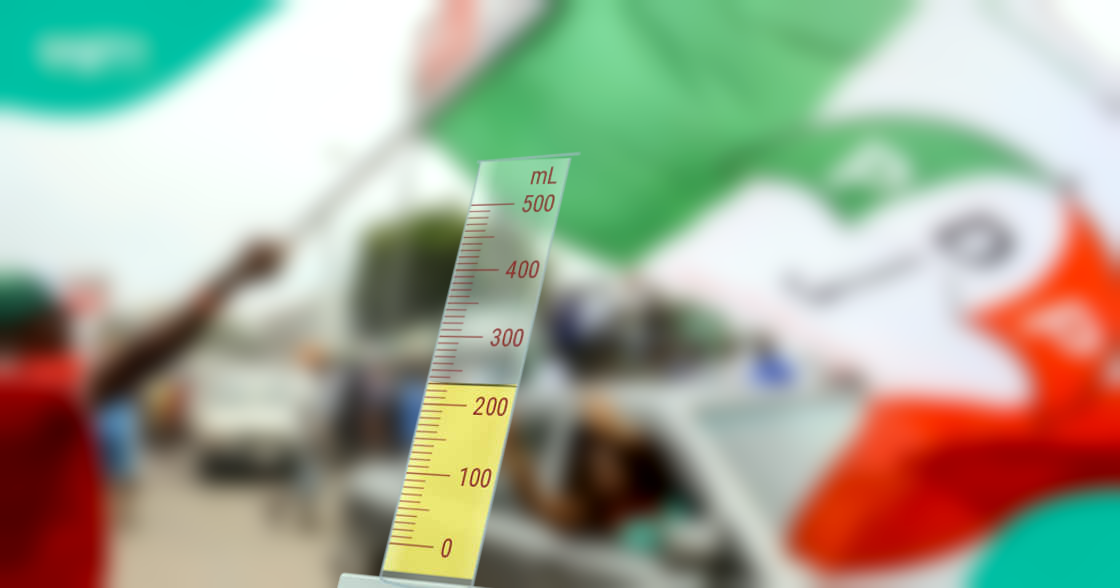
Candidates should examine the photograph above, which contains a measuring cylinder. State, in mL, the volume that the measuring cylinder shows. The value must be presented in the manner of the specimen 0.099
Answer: 230
